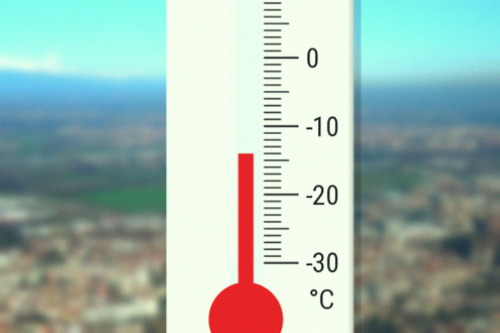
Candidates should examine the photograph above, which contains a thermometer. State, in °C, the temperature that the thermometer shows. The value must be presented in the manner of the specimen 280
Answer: -14
